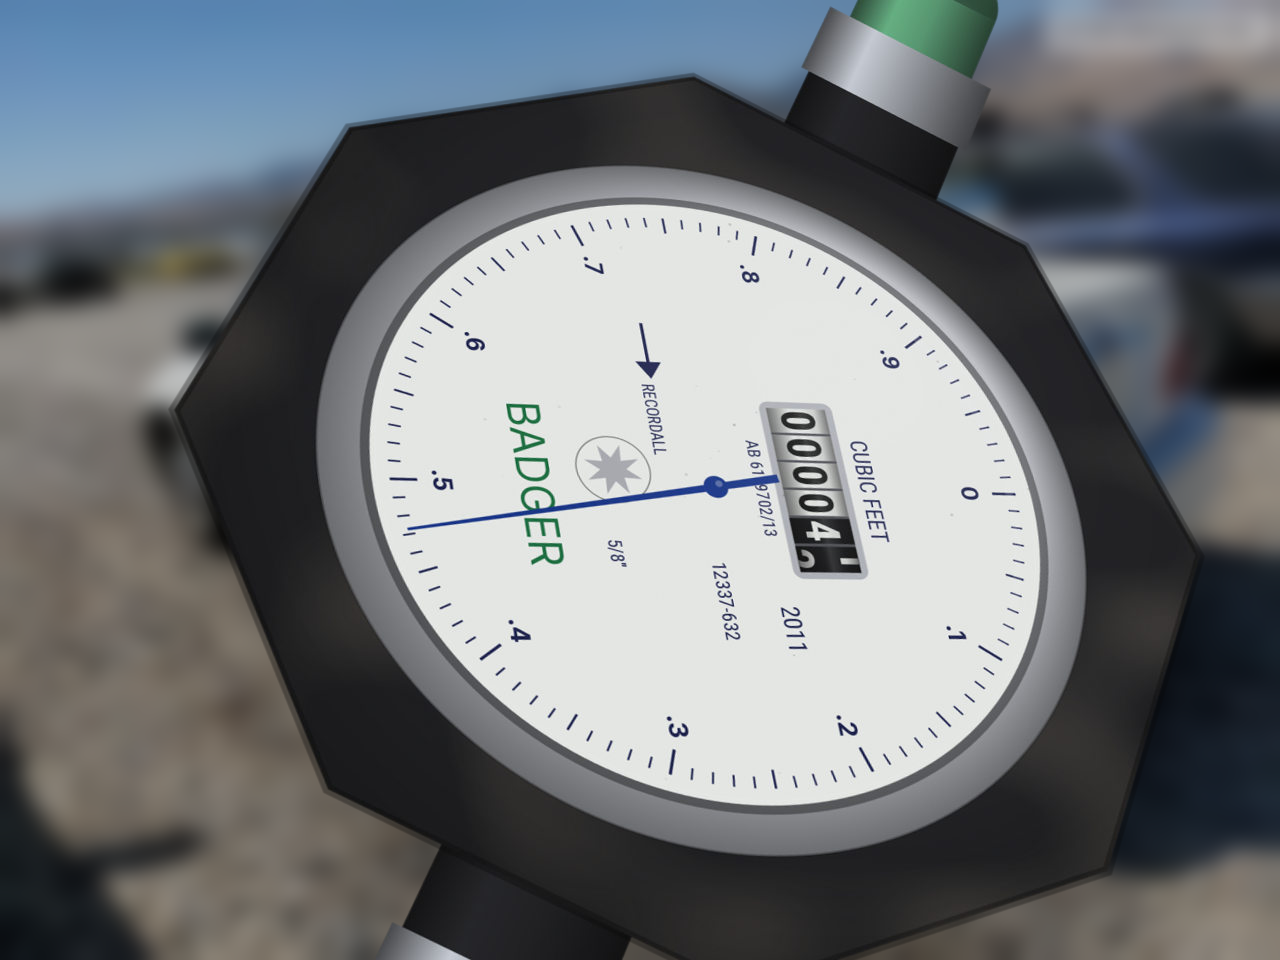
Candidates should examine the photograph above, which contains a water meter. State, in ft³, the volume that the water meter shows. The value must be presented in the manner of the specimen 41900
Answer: 41.47
